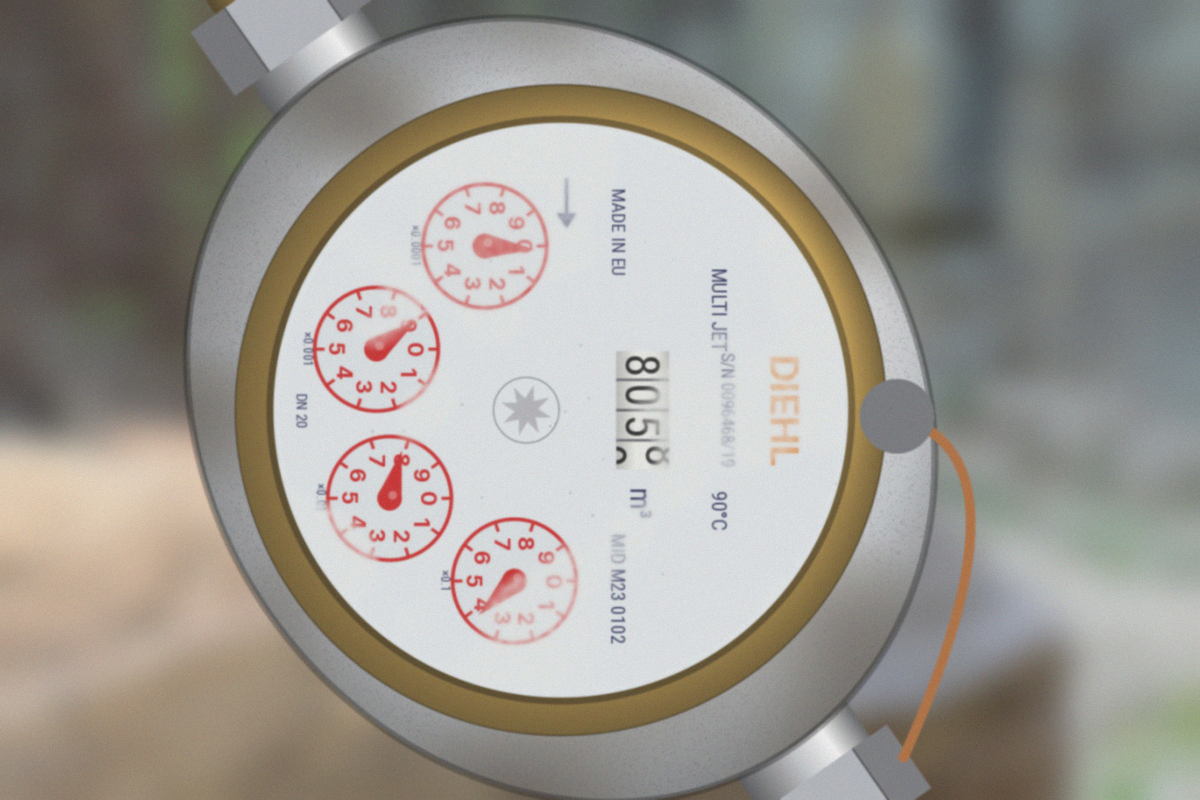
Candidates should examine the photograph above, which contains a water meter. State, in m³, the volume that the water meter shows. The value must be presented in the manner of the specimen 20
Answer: 8058.3790
